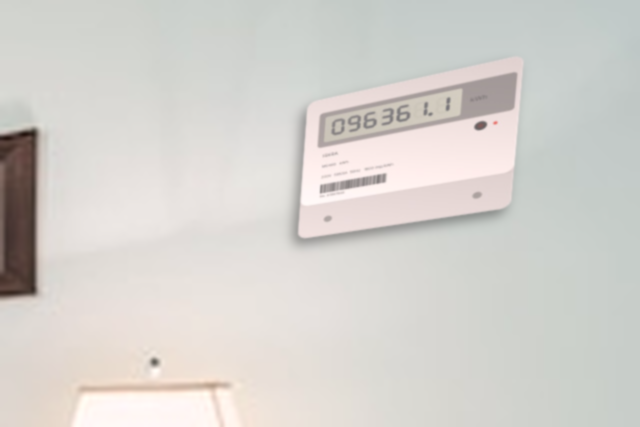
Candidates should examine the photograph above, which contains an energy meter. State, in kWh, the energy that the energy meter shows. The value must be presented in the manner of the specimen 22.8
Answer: 96361.1
